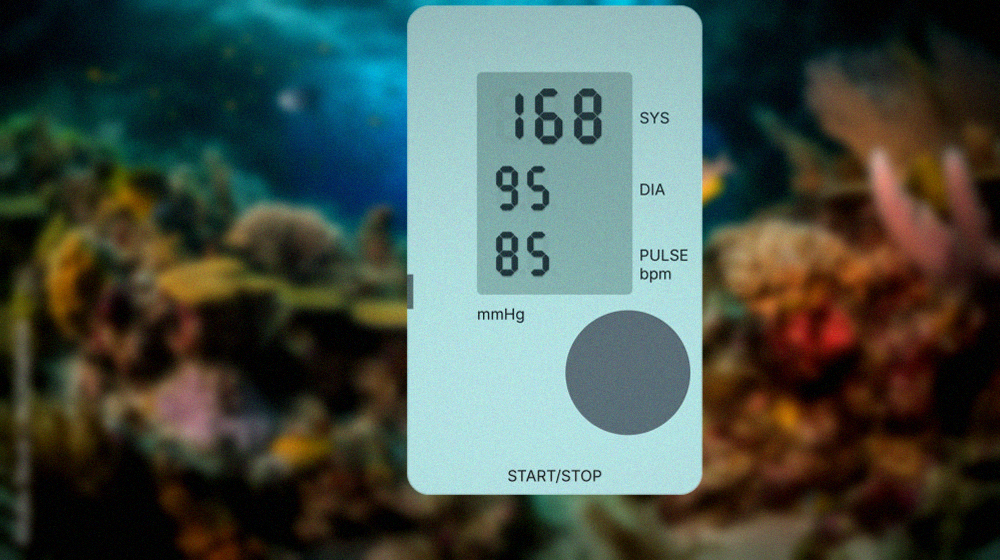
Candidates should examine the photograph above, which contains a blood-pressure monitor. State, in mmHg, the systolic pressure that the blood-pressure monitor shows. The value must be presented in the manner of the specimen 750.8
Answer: 168
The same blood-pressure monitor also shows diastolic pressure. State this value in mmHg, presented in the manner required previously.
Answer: 95
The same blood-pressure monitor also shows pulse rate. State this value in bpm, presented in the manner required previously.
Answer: 85
